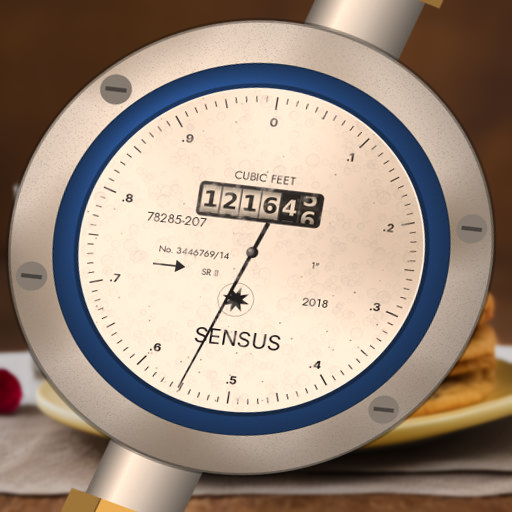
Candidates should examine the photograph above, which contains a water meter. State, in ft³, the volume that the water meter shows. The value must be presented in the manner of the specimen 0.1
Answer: 121645.55
